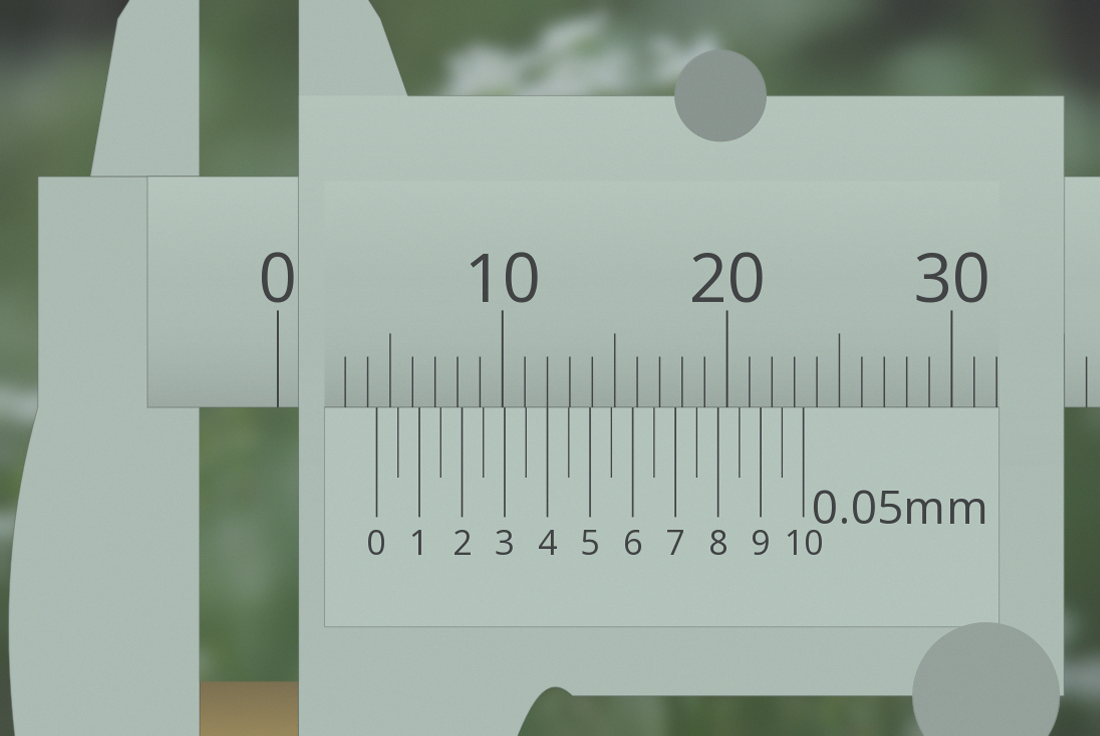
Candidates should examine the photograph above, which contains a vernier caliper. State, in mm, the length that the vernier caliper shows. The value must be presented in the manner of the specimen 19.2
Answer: 4.40
